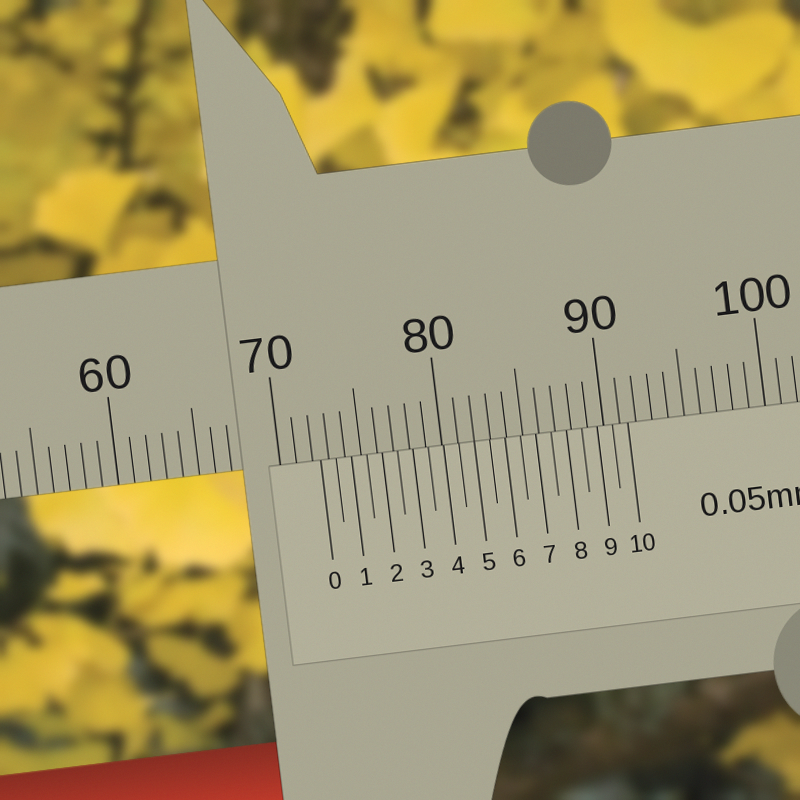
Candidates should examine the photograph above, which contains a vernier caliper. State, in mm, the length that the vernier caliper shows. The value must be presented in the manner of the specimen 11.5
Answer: 72.5
